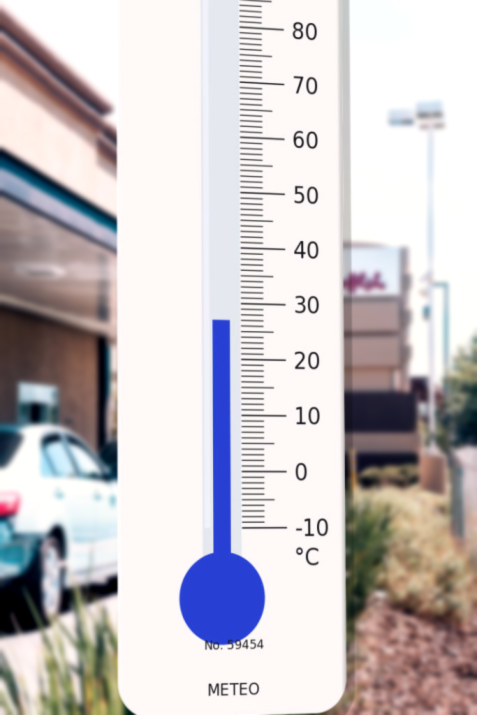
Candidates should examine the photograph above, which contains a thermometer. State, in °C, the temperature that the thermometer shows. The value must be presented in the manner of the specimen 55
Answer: 27
